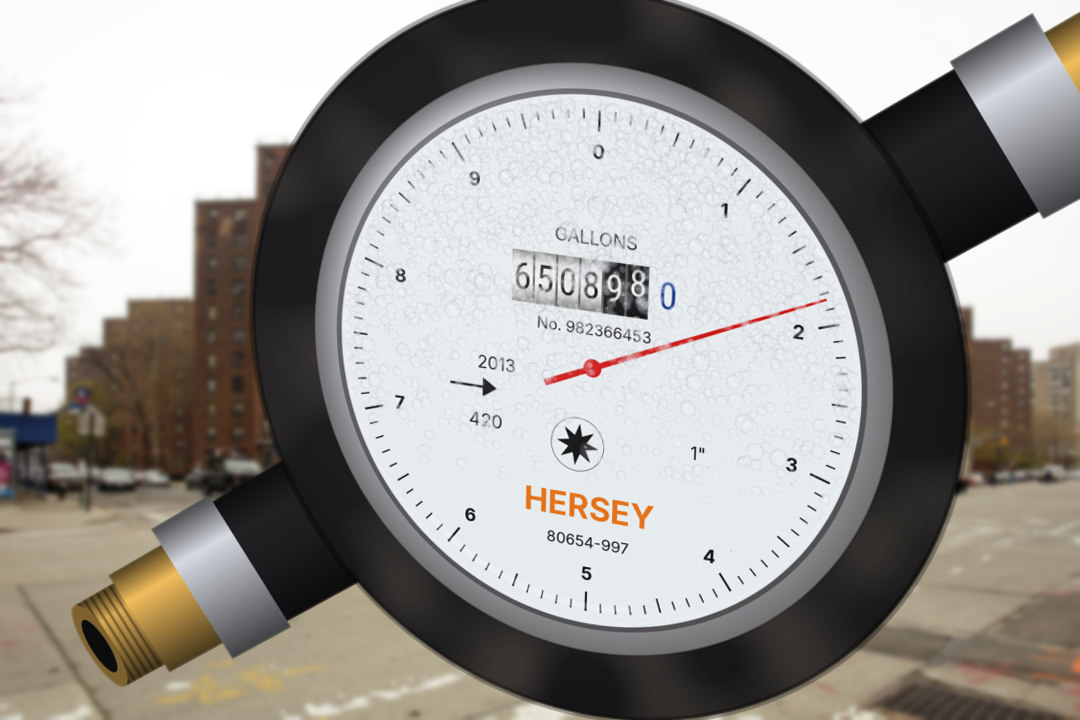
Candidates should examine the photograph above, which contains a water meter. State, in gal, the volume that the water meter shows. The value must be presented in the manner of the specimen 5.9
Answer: 6508981.8
